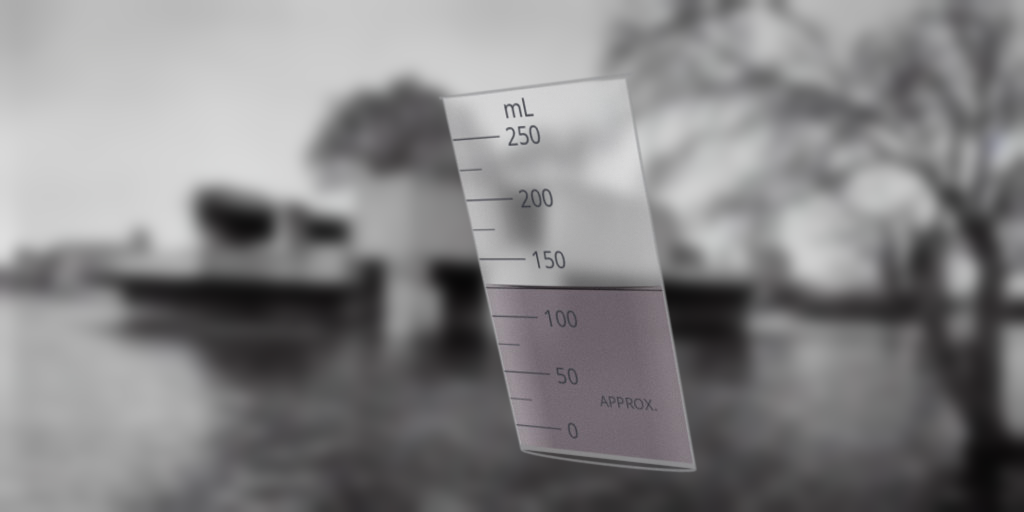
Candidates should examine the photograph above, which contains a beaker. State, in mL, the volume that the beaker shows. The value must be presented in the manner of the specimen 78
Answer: 125
